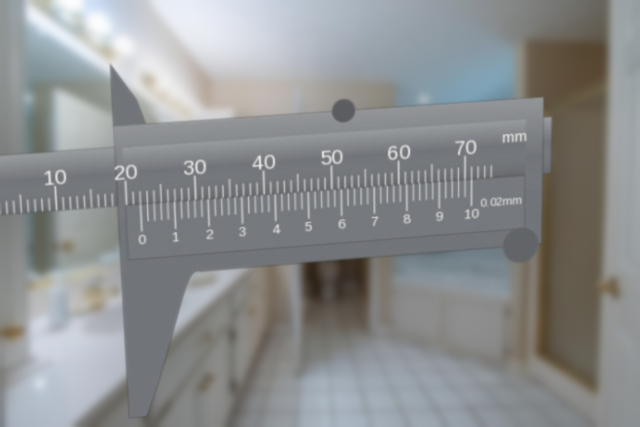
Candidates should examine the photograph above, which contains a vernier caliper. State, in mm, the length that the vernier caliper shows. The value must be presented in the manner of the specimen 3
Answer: 22.0
